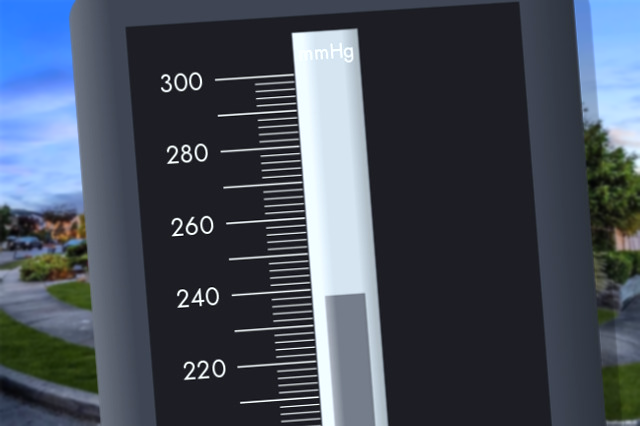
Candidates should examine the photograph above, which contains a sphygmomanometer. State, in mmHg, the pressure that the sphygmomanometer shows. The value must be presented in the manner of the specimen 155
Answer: 238
